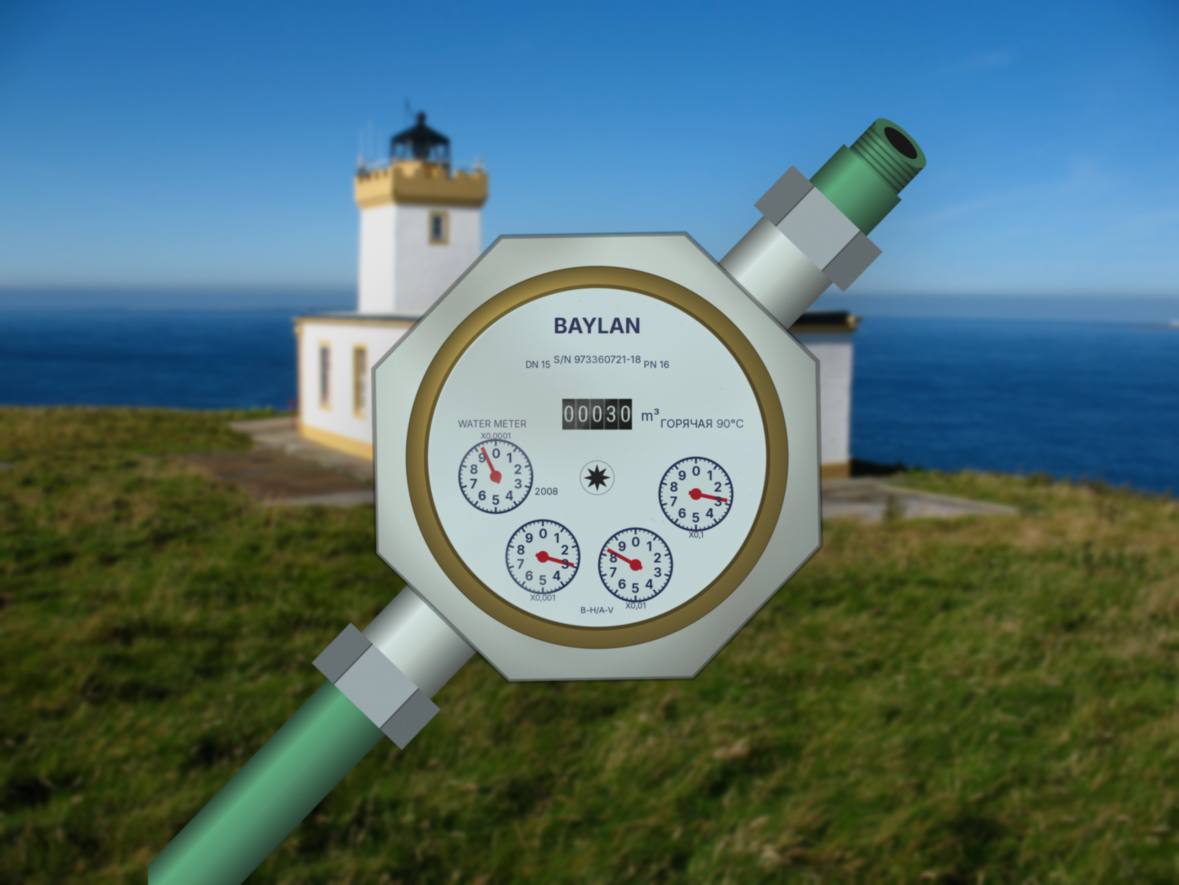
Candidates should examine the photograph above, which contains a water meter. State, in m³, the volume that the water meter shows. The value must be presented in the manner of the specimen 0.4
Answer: 30.2829
